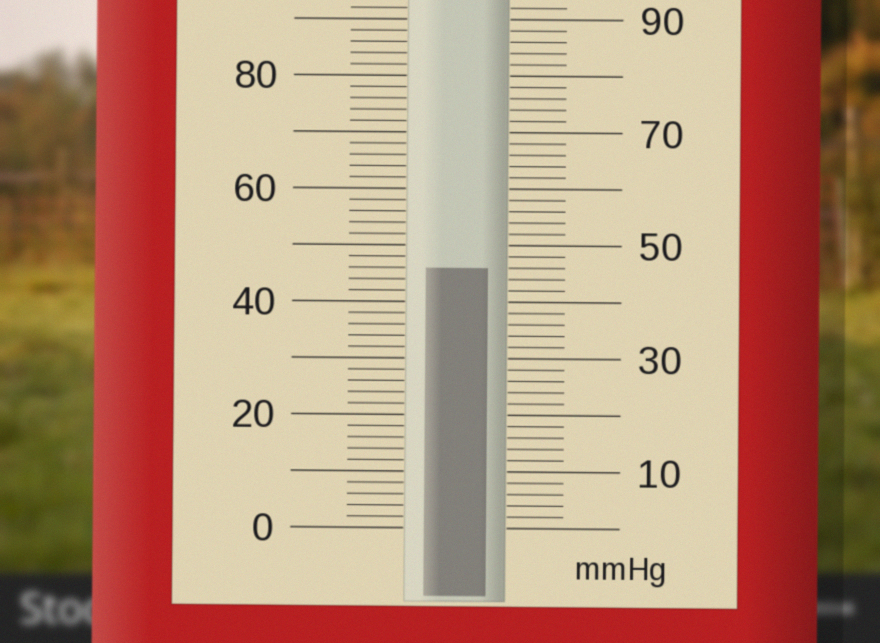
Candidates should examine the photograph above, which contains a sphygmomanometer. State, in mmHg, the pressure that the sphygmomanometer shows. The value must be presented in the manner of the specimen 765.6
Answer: 46
